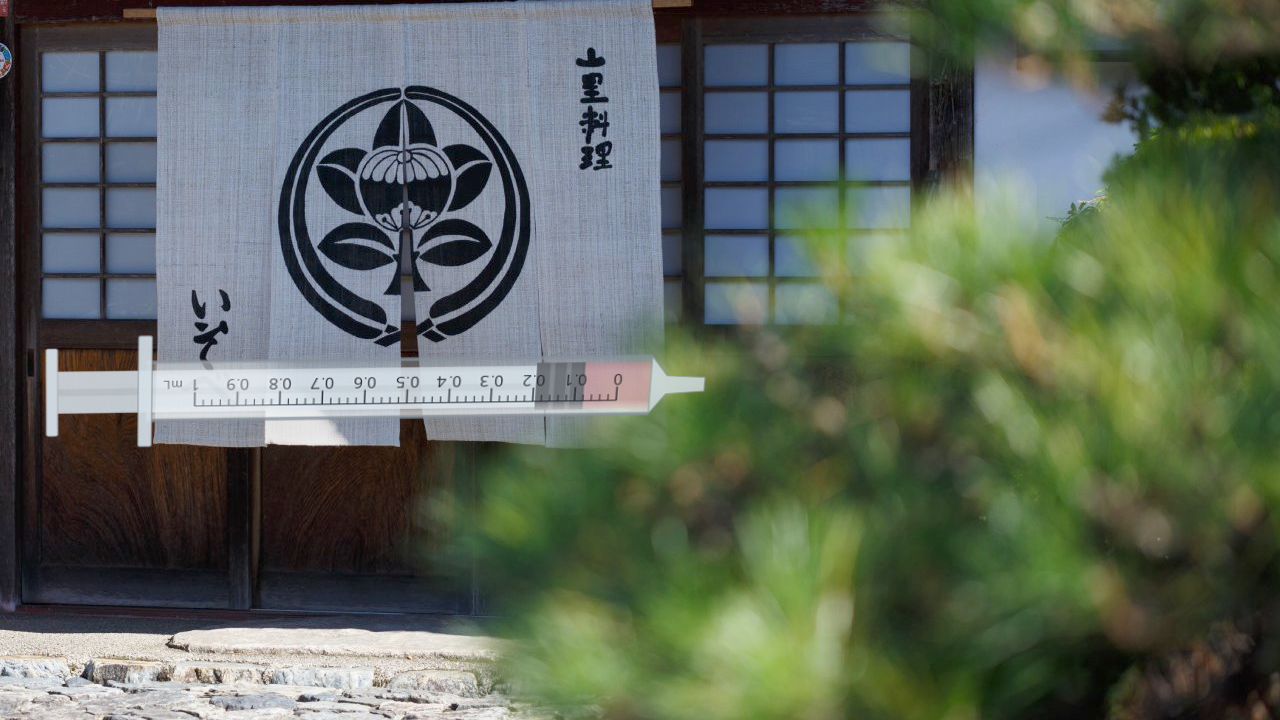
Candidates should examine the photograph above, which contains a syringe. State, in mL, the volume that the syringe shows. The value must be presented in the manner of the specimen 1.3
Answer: 0.08
